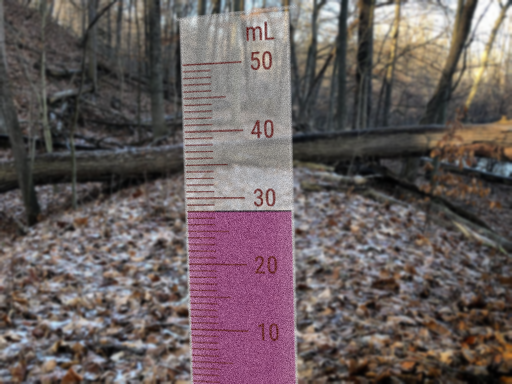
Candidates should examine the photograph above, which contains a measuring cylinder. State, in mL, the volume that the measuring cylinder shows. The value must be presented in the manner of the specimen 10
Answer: 28
